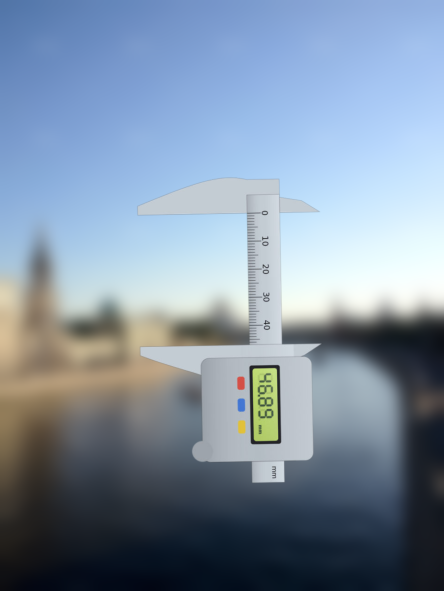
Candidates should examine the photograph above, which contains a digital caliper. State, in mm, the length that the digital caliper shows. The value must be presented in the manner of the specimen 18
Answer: 46.89
